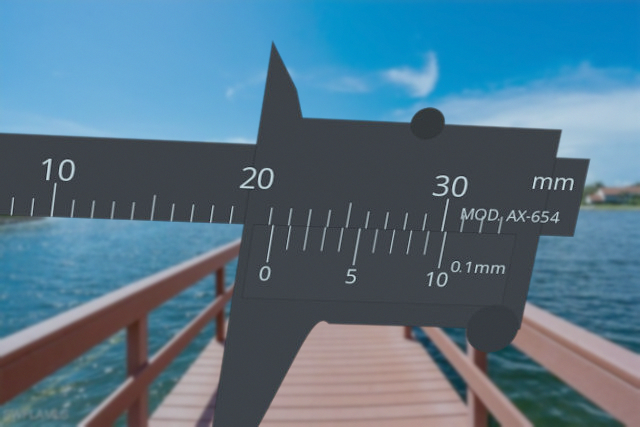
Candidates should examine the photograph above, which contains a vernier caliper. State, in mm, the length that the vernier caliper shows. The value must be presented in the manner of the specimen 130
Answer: 21.2
